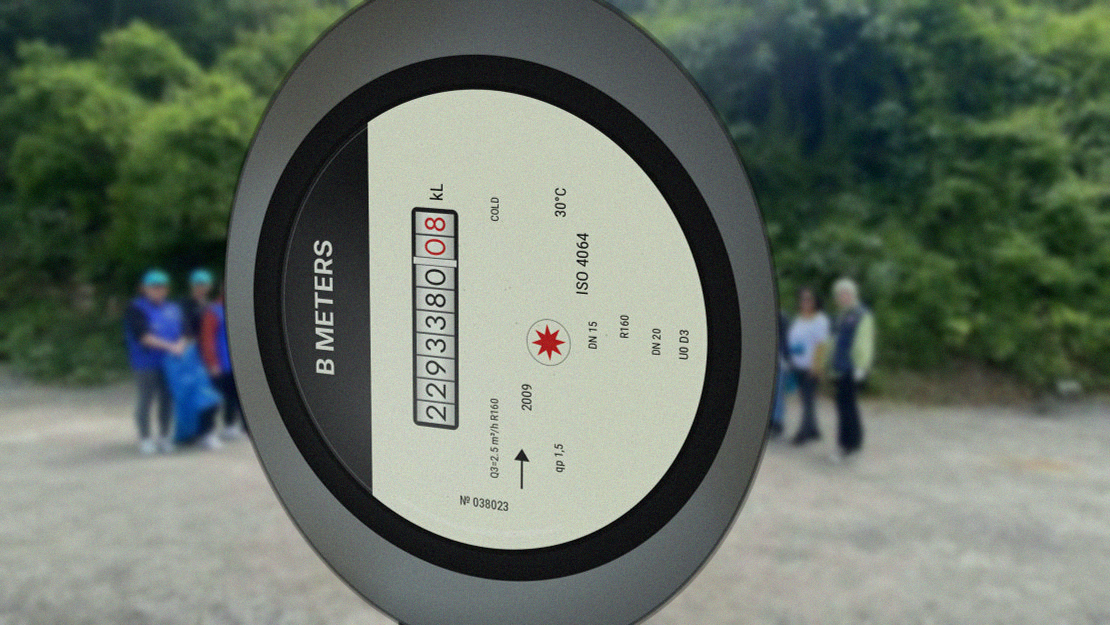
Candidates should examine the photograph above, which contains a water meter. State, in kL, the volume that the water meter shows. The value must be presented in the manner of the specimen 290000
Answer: 2293380.08
